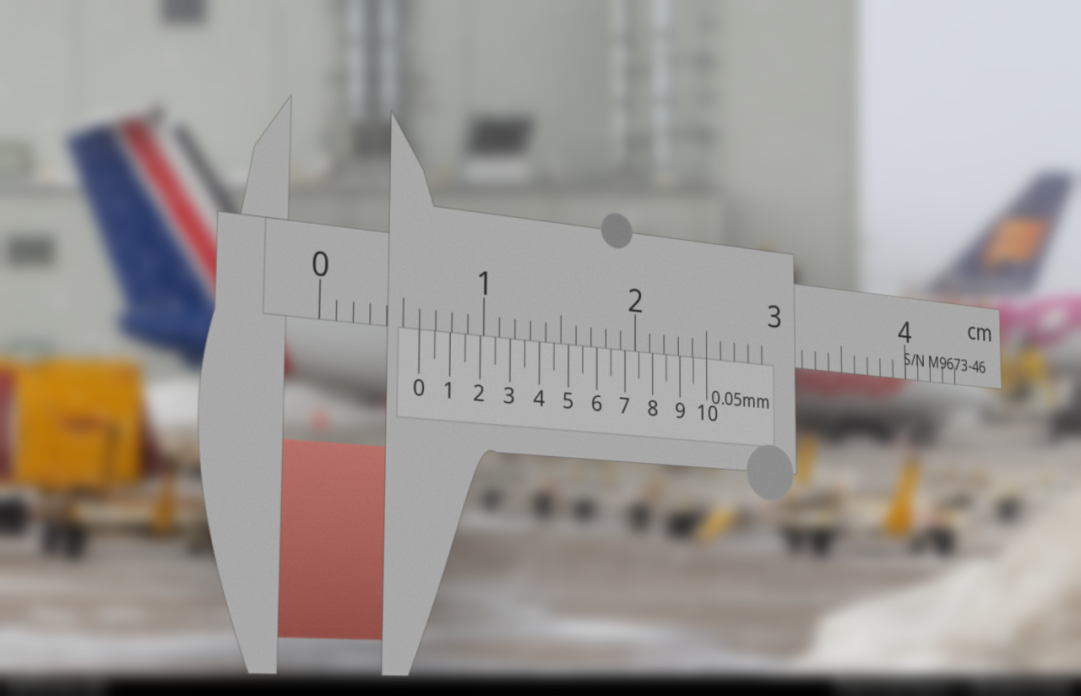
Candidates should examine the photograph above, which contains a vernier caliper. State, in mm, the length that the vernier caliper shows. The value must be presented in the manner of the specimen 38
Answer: 6.0
